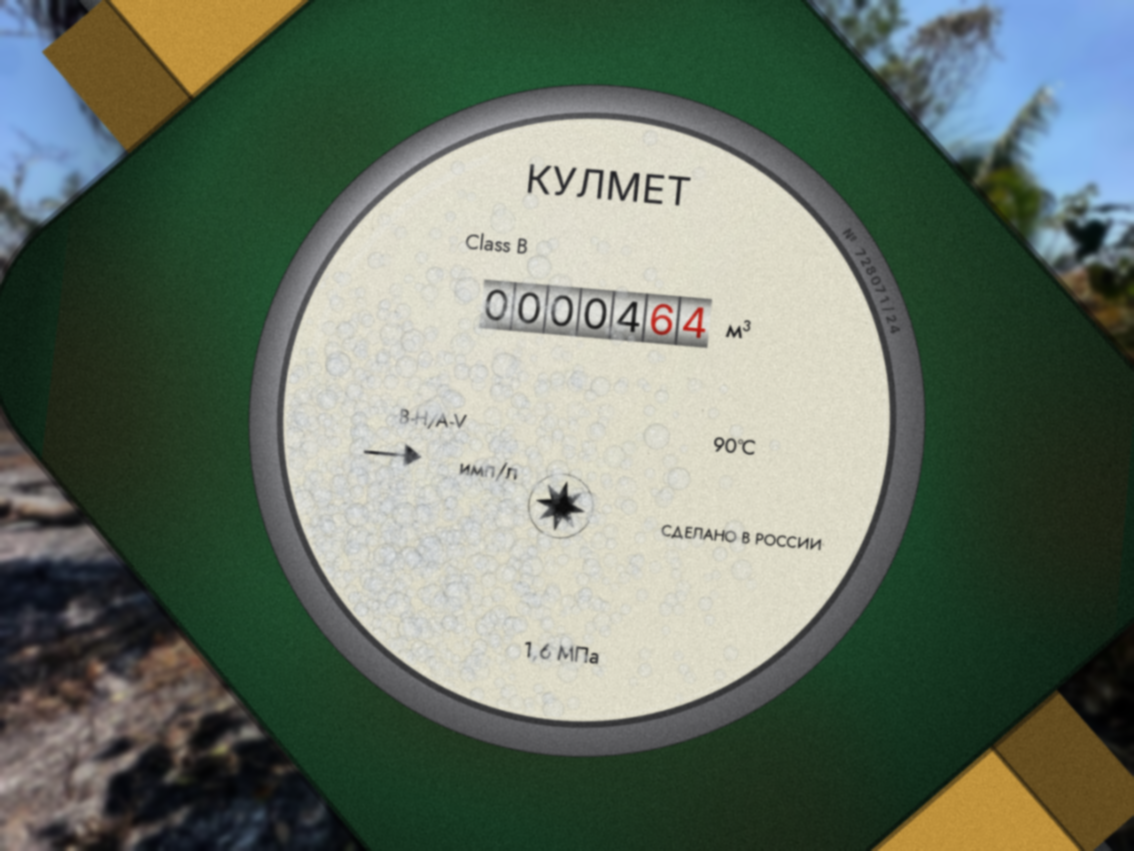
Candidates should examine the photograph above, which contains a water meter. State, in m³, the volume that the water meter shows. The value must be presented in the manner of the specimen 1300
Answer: 4.64
